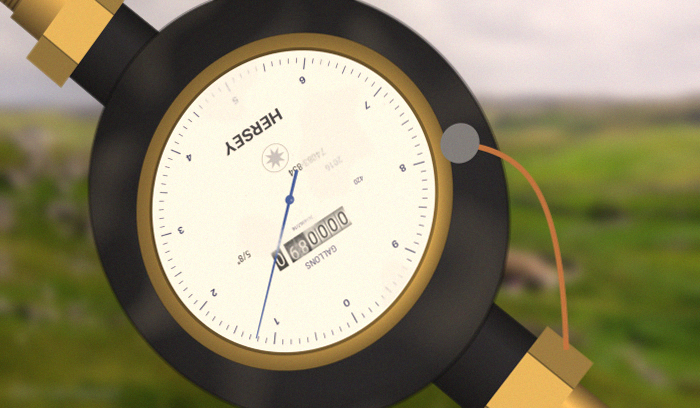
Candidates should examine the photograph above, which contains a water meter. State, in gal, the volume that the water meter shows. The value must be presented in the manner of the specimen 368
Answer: 891.2
